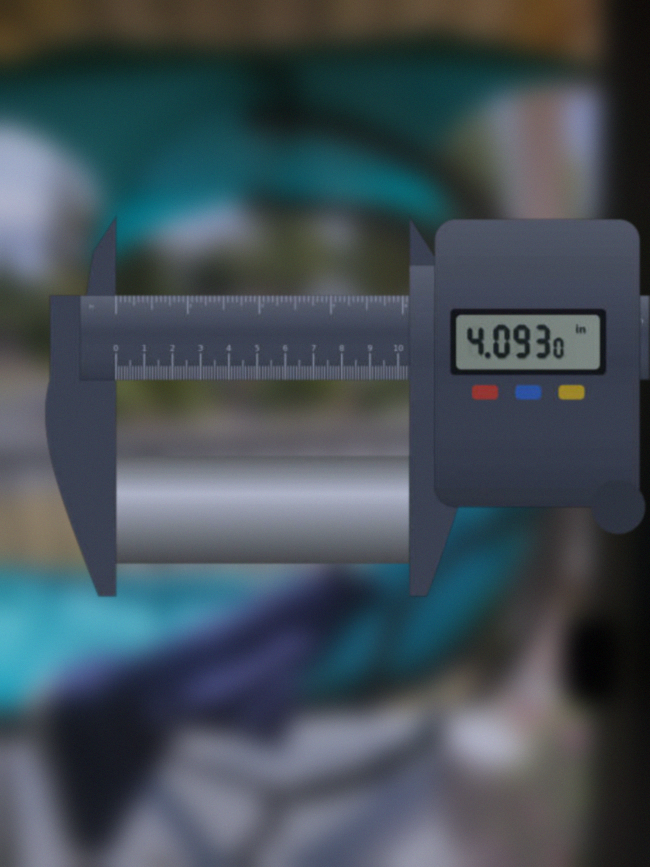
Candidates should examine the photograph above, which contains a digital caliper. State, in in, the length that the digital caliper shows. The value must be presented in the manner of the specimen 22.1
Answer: 4.0930
